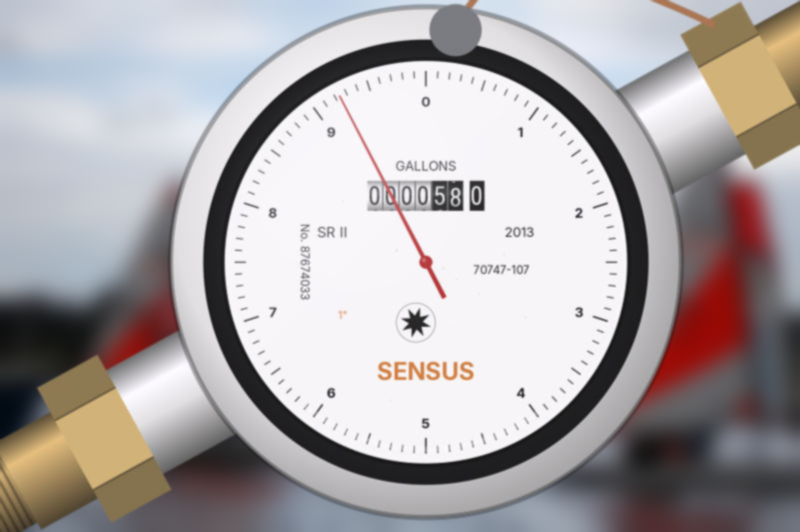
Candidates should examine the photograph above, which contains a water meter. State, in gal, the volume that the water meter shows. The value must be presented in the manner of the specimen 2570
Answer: 579.2
